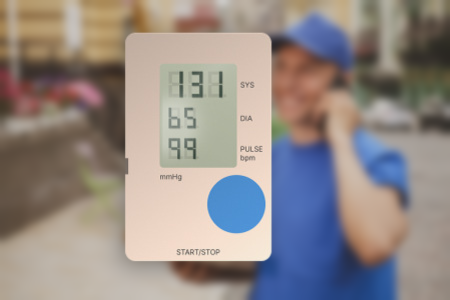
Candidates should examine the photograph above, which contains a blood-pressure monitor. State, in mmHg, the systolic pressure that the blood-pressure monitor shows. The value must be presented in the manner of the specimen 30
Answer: 131
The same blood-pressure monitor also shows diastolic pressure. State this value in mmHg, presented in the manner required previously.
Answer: 65
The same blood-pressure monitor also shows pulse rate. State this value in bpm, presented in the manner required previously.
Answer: 99
